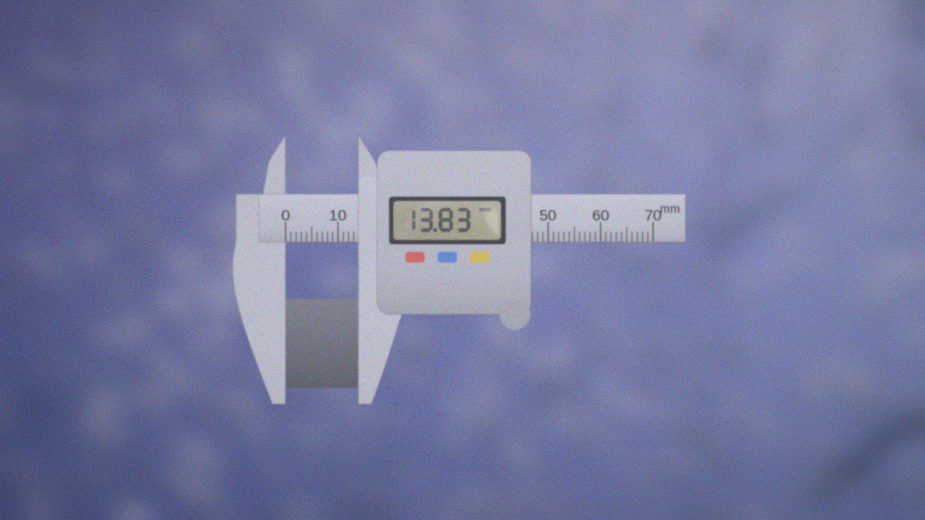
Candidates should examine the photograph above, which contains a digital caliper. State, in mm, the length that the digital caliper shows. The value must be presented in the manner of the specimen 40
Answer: 13.83
